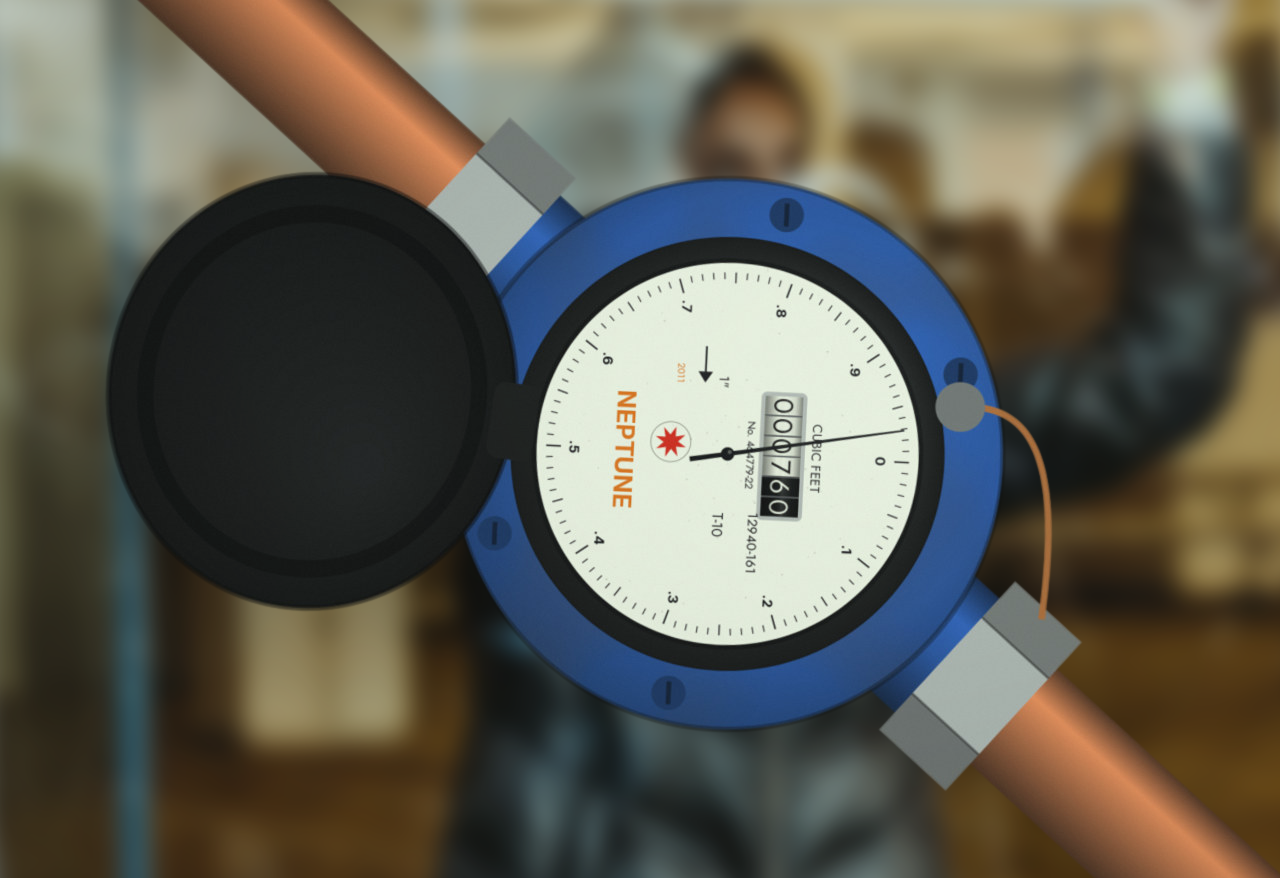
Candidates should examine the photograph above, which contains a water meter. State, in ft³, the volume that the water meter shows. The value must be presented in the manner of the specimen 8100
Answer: 759.97
